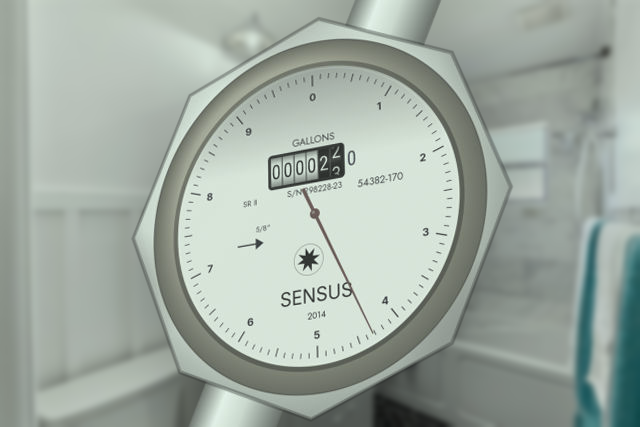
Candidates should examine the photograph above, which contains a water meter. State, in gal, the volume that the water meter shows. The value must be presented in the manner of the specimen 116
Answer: 224.3
